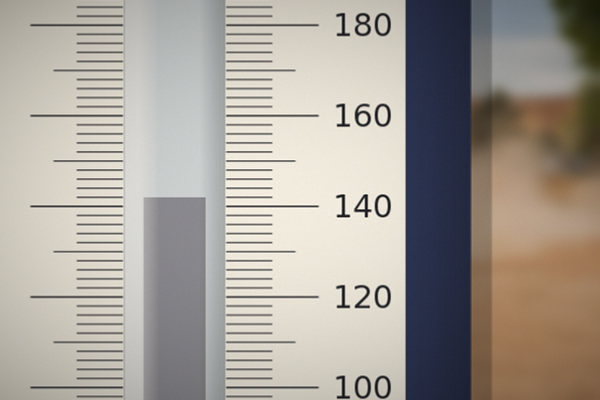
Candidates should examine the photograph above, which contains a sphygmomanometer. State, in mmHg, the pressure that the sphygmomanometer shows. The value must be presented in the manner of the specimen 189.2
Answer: 142
